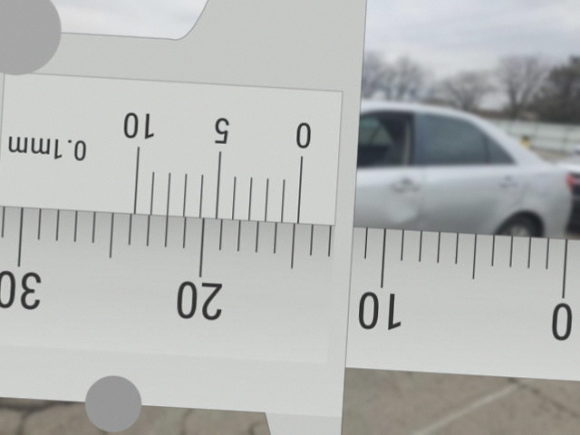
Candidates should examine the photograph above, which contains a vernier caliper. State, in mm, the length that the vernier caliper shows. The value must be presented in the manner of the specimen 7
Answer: 14.8
